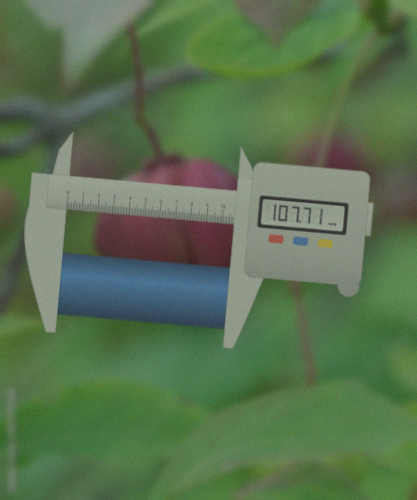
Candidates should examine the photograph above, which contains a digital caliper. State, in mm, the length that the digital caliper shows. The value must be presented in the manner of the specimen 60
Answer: 107.71
